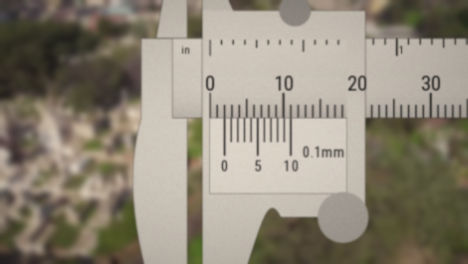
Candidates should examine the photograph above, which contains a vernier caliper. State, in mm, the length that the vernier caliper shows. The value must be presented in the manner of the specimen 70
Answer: 2.0
